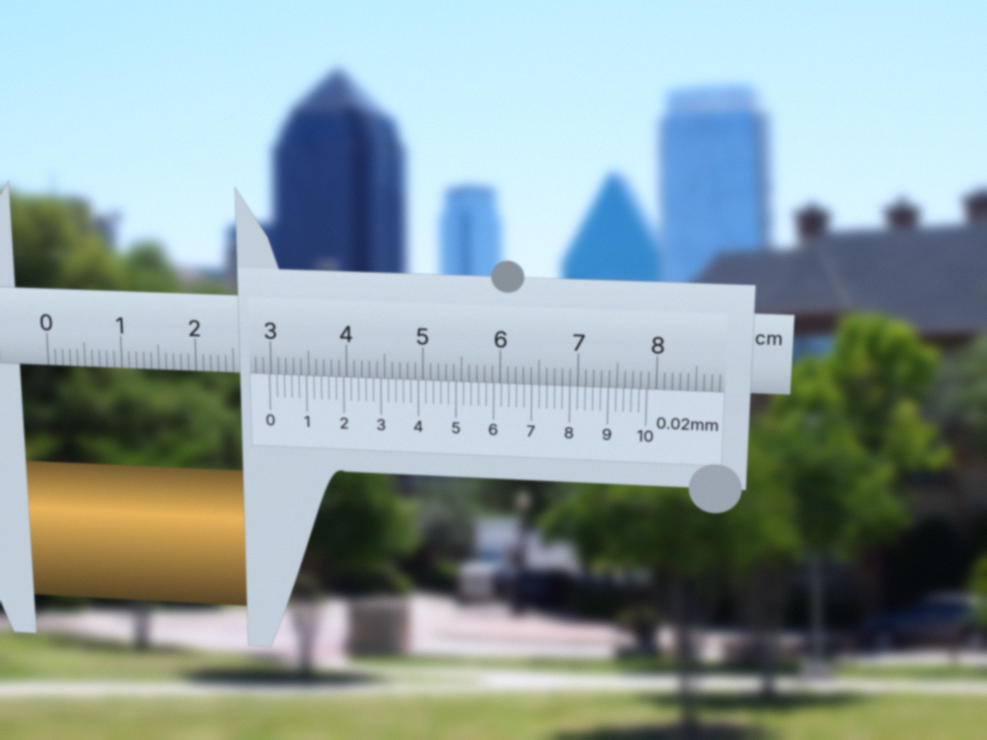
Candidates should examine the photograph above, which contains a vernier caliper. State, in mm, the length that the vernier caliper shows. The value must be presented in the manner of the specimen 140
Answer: 29.8
